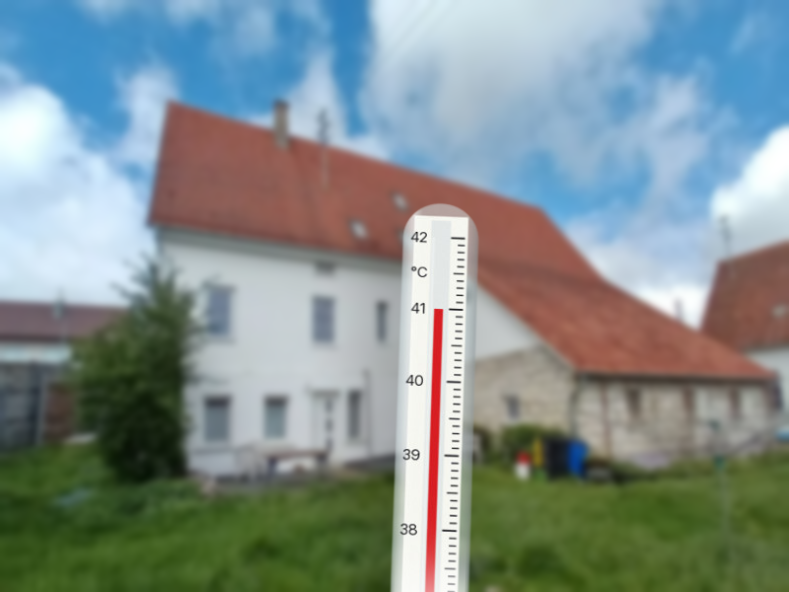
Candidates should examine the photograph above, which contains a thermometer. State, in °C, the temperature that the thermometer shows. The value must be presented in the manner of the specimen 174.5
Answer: 41
